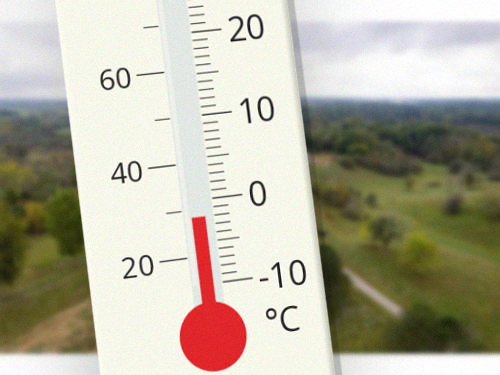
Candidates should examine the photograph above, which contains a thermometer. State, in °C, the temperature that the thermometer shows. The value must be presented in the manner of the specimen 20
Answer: -2
